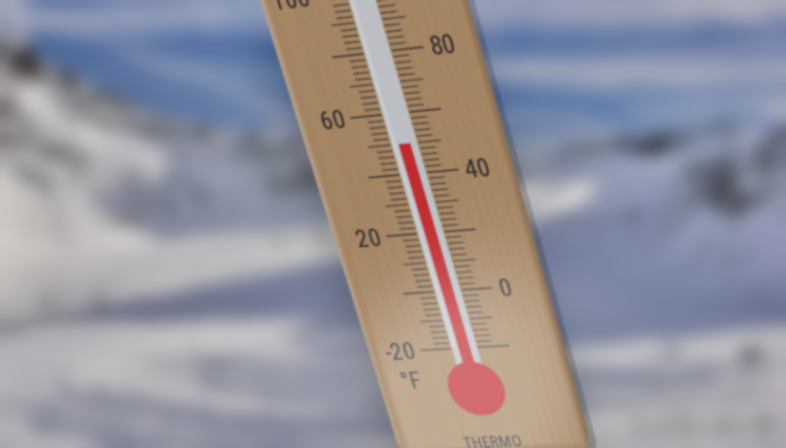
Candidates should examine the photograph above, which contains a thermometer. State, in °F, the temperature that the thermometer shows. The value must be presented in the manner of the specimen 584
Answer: 50
